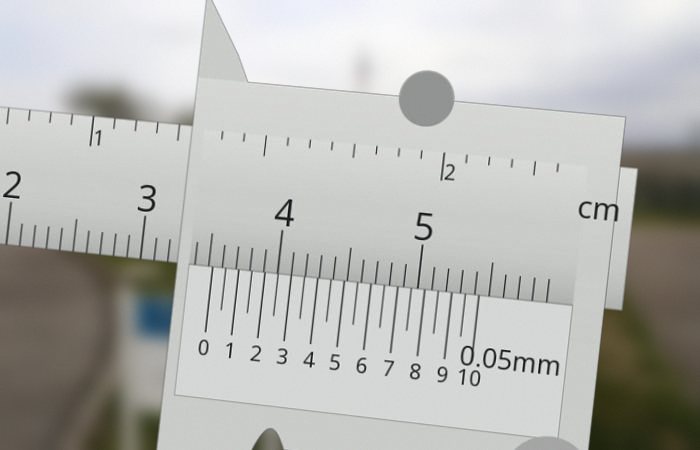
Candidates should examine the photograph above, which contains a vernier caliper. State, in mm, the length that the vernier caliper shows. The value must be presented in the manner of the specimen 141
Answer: 35.3
